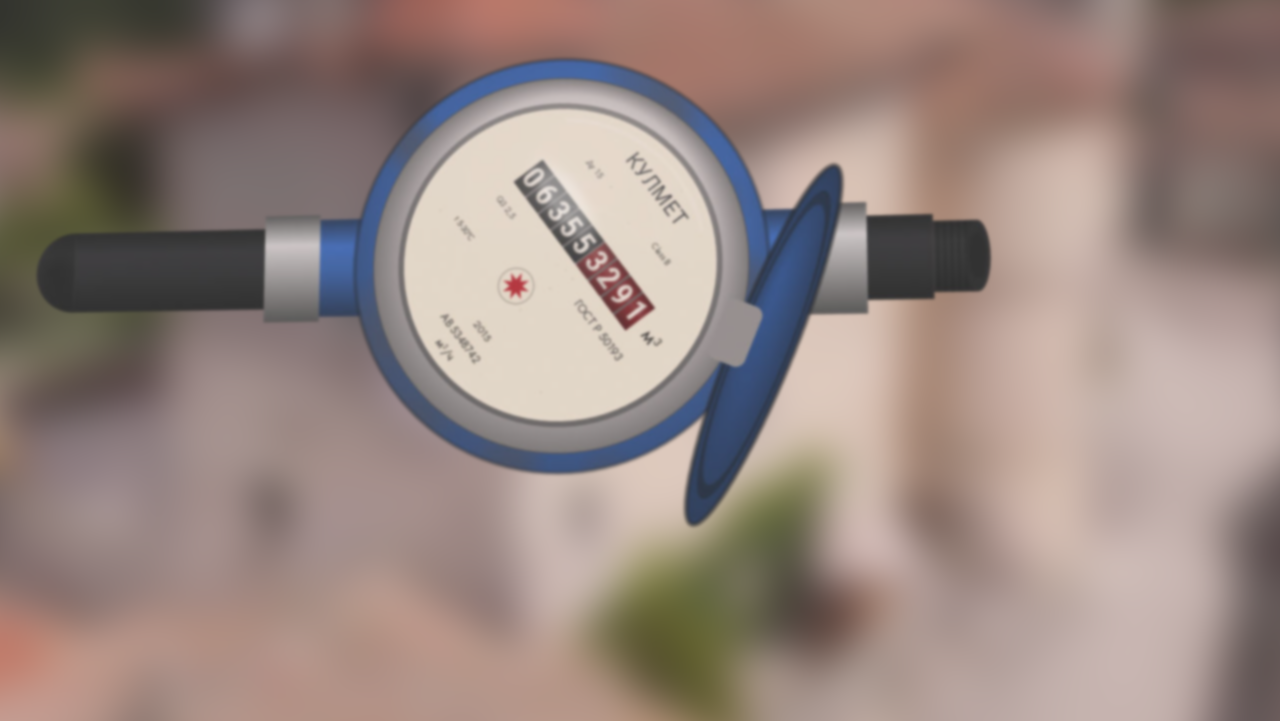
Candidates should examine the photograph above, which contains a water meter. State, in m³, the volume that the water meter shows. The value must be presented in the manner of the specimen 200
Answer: 6355.3291
